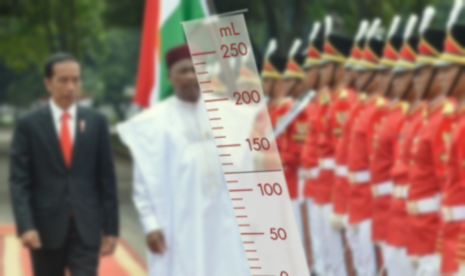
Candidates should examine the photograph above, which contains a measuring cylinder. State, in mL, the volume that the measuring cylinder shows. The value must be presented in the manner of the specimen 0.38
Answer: 120
